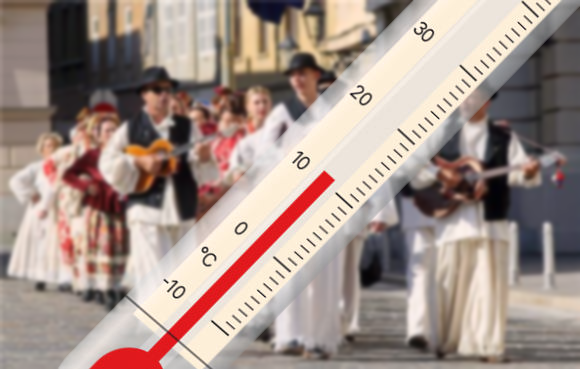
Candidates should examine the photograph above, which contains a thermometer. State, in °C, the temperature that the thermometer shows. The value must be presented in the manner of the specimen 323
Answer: 11
